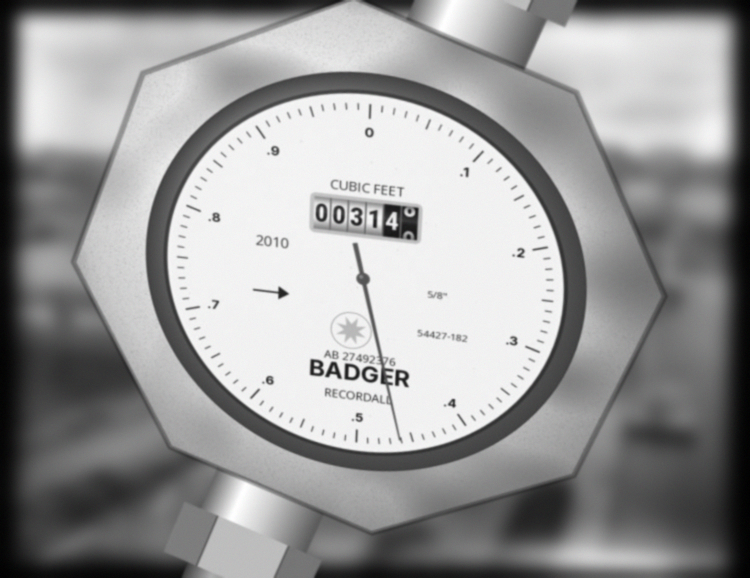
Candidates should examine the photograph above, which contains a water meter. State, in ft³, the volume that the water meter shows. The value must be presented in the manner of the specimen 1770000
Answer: 3148.46
